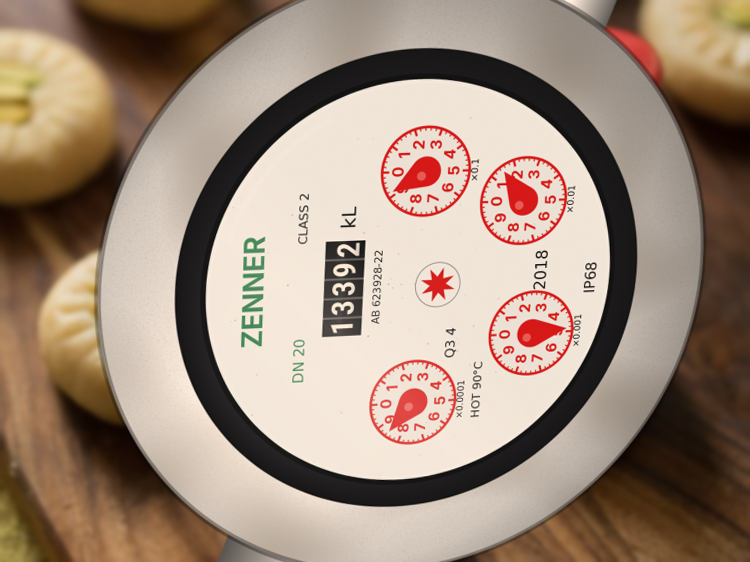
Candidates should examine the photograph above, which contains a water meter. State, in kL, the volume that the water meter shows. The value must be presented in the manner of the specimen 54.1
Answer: 13391.9148
